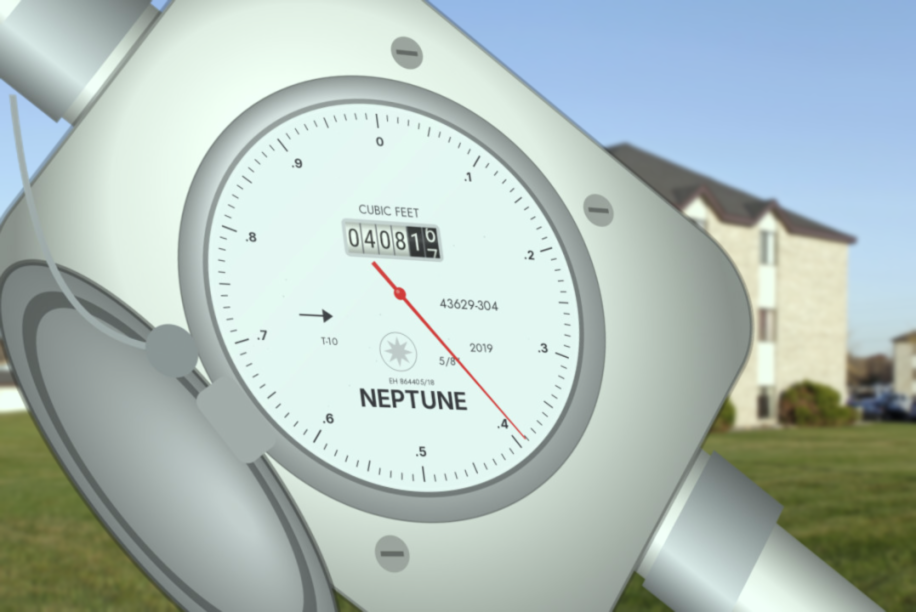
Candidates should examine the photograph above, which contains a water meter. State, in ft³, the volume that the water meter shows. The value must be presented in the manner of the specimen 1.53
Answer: 40816.39
